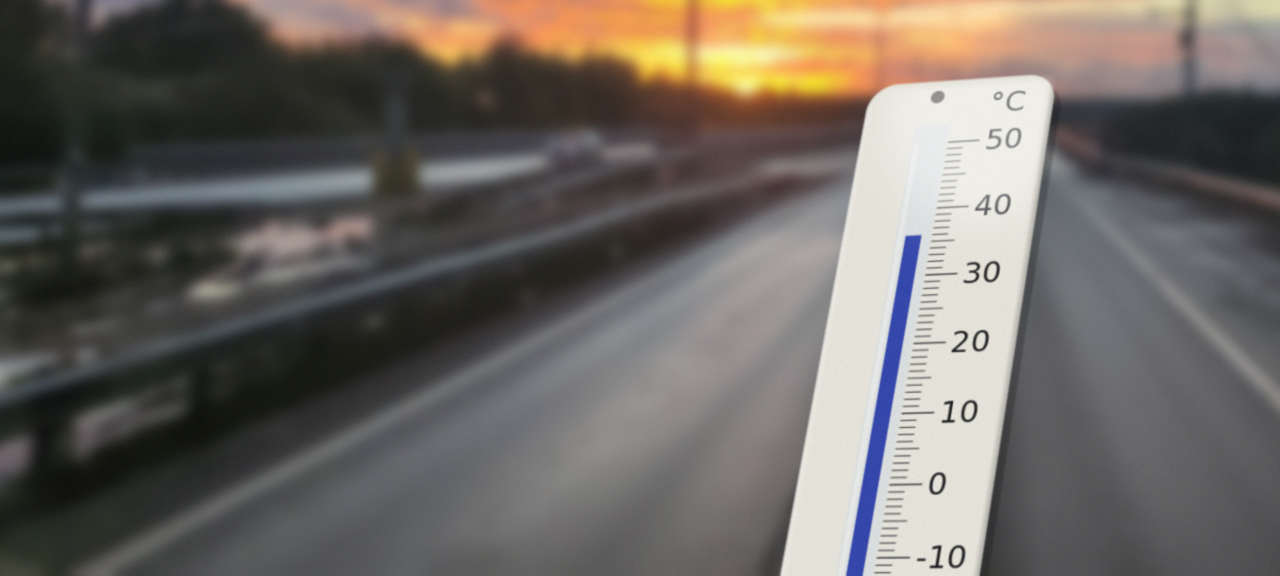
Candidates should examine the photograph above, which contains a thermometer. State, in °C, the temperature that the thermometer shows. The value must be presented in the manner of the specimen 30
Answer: 36
